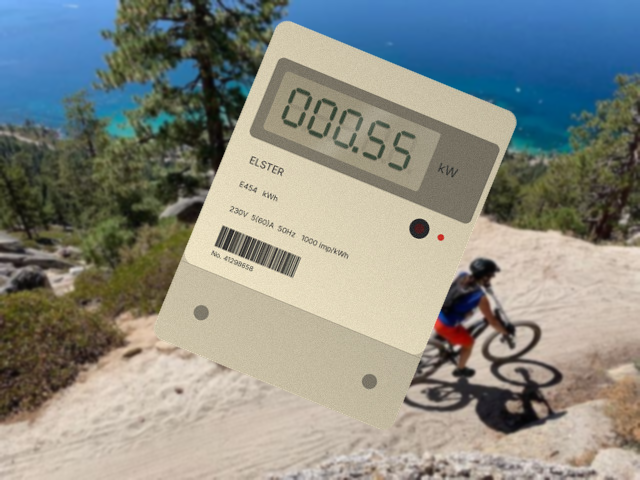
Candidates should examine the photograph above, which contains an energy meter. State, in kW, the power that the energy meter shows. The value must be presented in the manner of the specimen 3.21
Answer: 0.55
